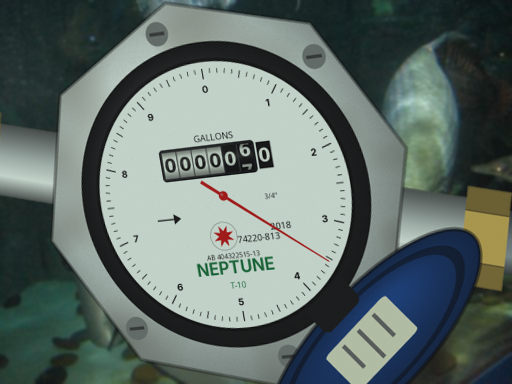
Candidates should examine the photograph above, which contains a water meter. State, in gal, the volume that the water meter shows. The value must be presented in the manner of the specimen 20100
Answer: 63.5
